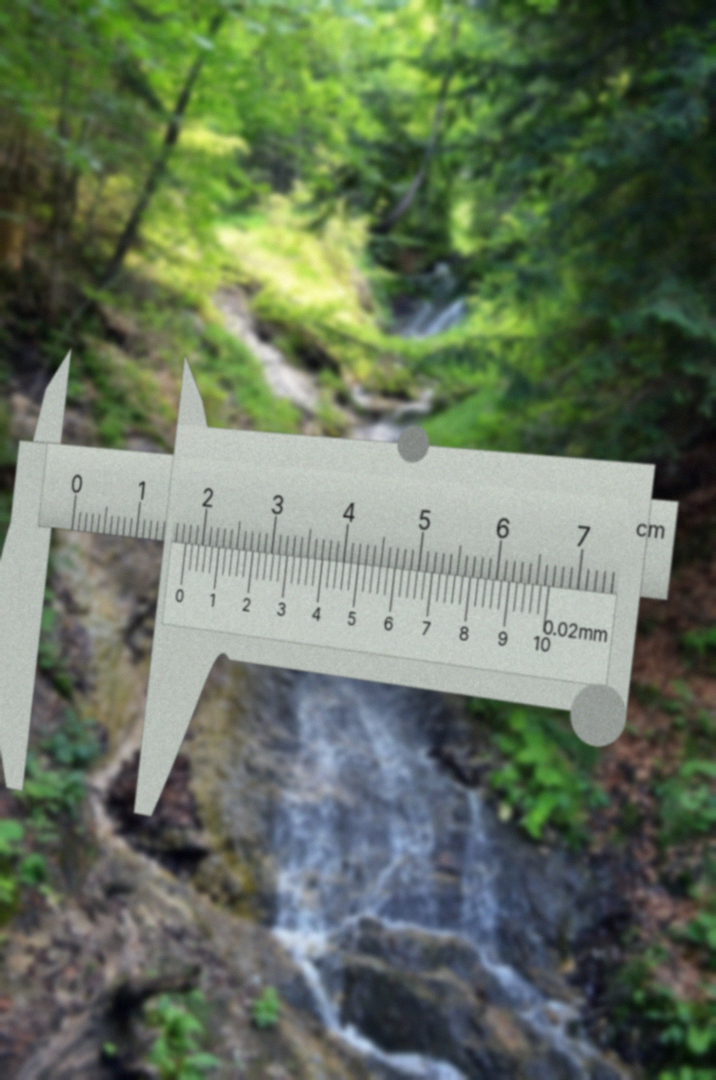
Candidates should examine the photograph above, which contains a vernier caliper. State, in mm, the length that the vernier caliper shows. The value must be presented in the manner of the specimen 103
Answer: 17.5
